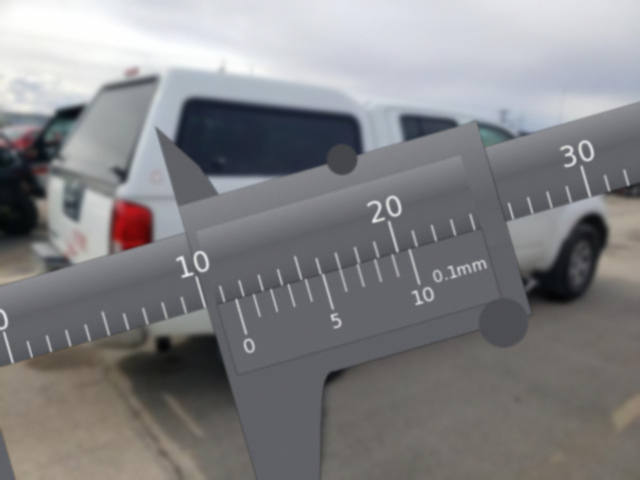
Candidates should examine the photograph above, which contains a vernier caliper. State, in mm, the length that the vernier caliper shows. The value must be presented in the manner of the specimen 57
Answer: 11.6
